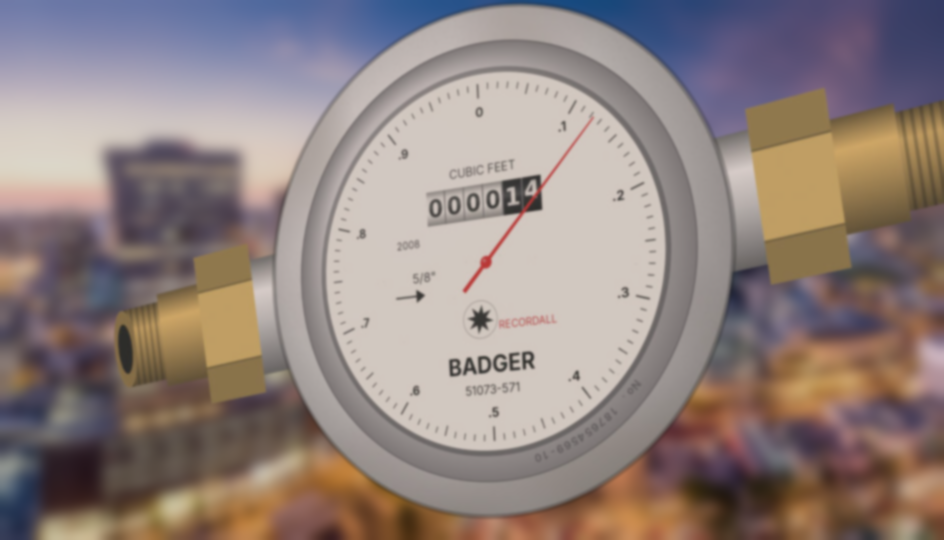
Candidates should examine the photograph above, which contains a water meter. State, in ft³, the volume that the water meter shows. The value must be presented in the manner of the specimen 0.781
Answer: 14.12
